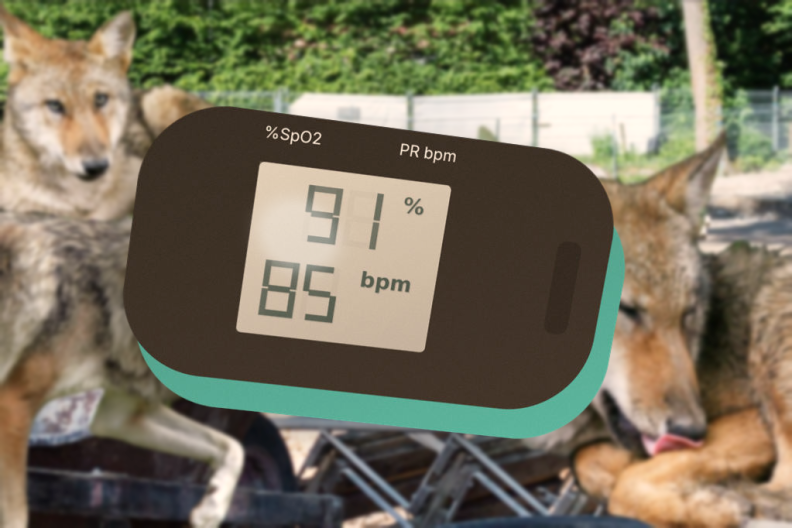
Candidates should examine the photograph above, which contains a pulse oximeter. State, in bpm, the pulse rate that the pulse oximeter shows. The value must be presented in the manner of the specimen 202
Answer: 85
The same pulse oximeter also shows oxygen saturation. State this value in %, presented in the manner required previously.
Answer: 91
